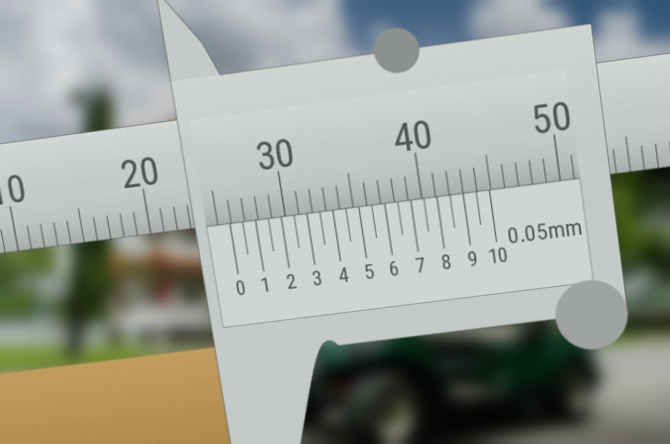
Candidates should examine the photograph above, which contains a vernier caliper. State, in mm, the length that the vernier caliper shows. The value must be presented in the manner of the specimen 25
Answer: 25.9
